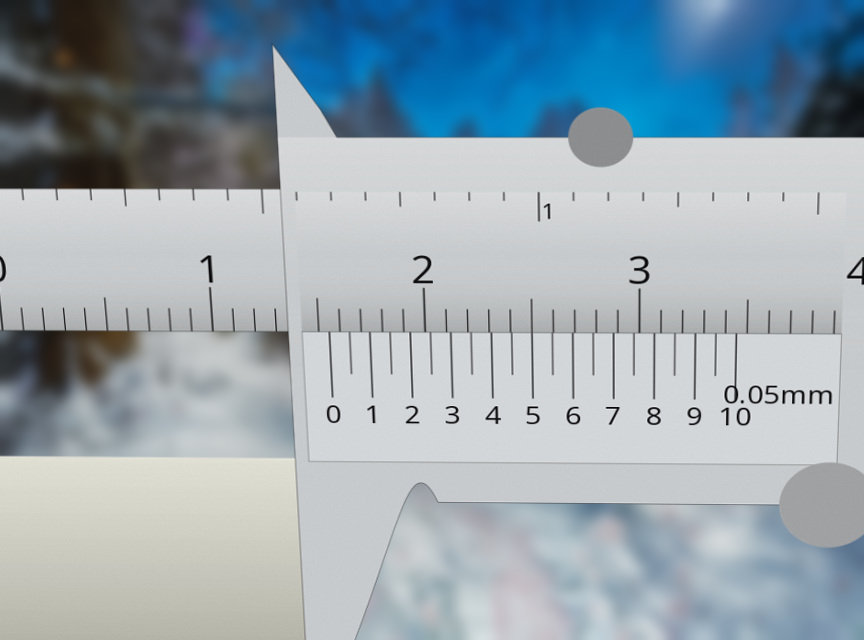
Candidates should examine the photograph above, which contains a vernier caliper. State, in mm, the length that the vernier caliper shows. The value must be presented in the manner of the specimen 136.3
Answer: 15.5
